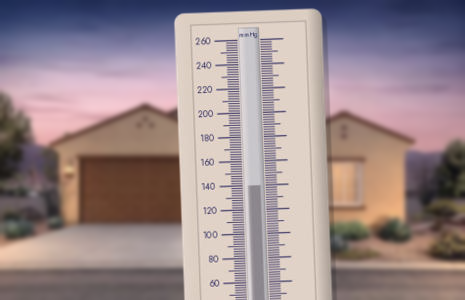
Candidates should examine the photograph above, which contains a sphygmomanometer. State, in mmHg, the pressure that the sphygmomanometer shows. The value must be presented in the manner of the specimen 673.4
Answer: 140
